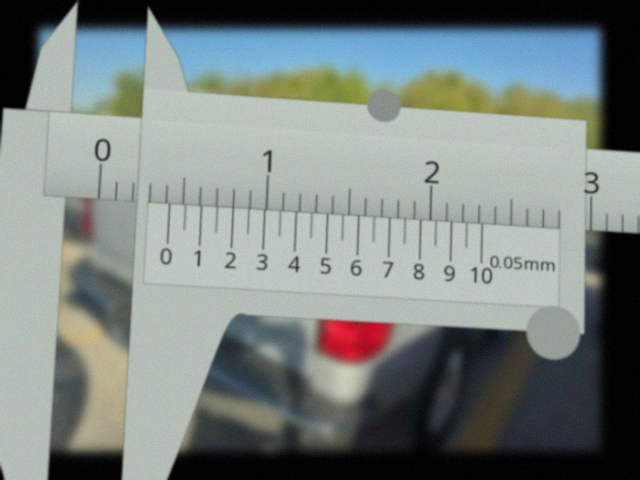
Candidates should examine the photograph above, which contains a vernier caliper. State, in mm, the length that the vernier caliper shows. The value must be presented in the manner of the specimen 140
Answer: 4.2
